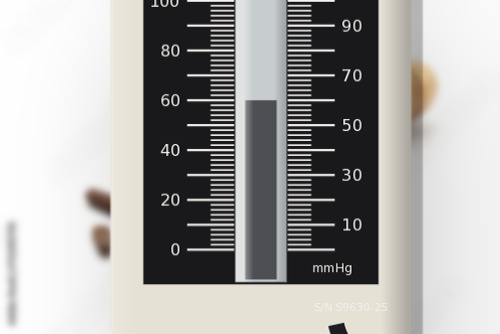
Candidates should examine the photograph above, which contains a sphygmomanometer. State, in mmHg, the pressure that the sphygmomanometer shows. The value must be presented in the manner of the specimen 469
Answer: 60
